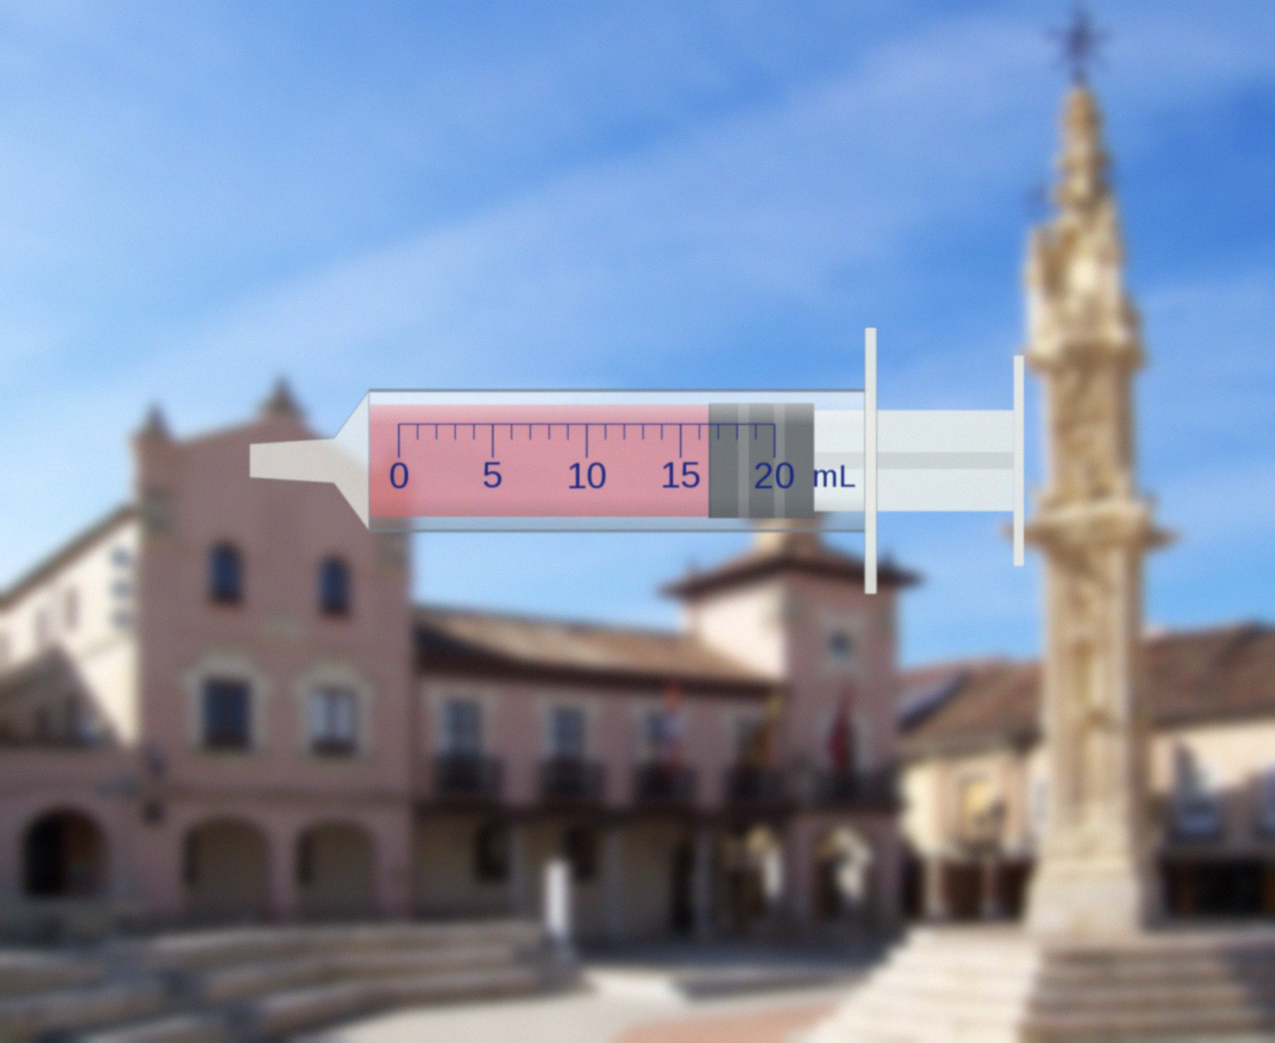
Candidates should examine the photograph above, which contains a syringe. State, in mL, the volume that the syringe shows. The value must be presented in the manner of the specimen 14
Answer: 16.5
